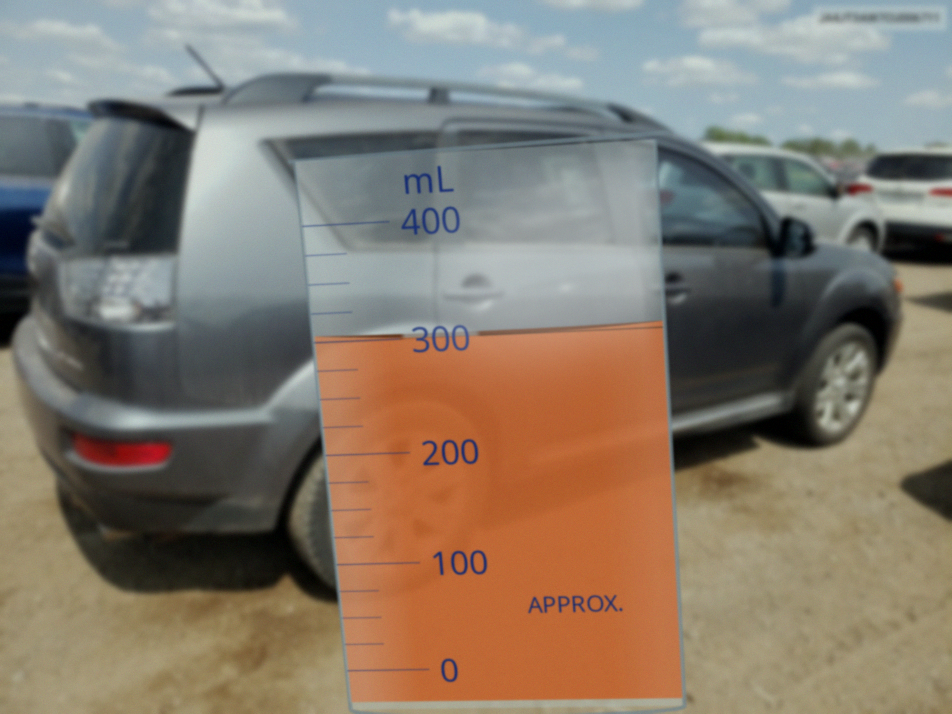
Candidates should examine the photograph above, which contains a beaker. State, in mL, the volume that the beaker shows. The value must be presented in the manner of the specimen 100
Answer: 300
